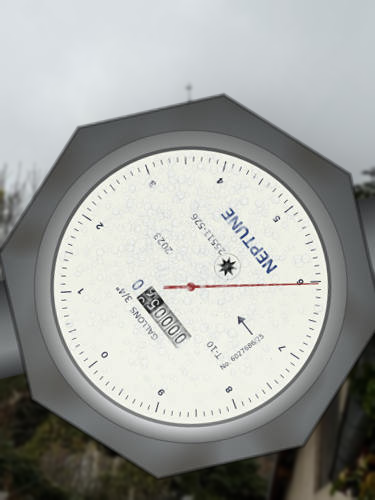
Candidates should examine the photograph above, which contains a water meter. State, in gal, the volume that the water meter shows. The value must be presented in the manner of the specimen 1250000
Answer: 556.0
